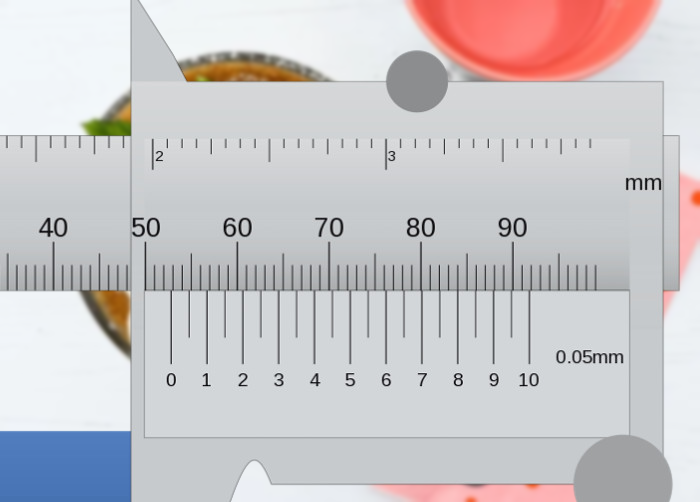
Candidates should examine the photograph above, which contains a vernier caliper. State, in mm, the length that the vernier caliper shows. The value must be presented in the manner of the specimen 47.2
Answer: 52.8
